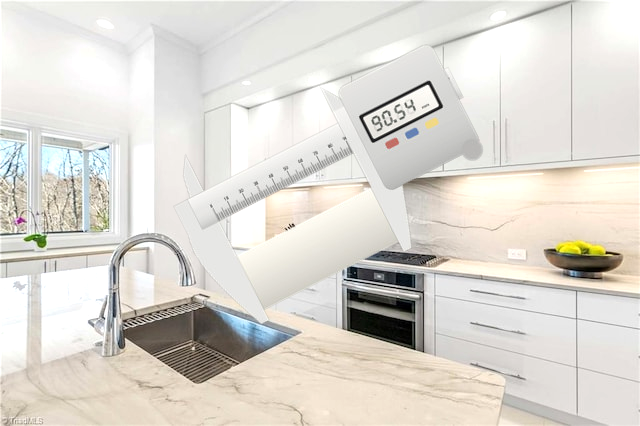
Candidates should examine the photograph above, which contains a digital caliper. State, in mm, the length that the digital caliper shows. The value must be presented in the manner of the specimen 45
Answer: 90.54
